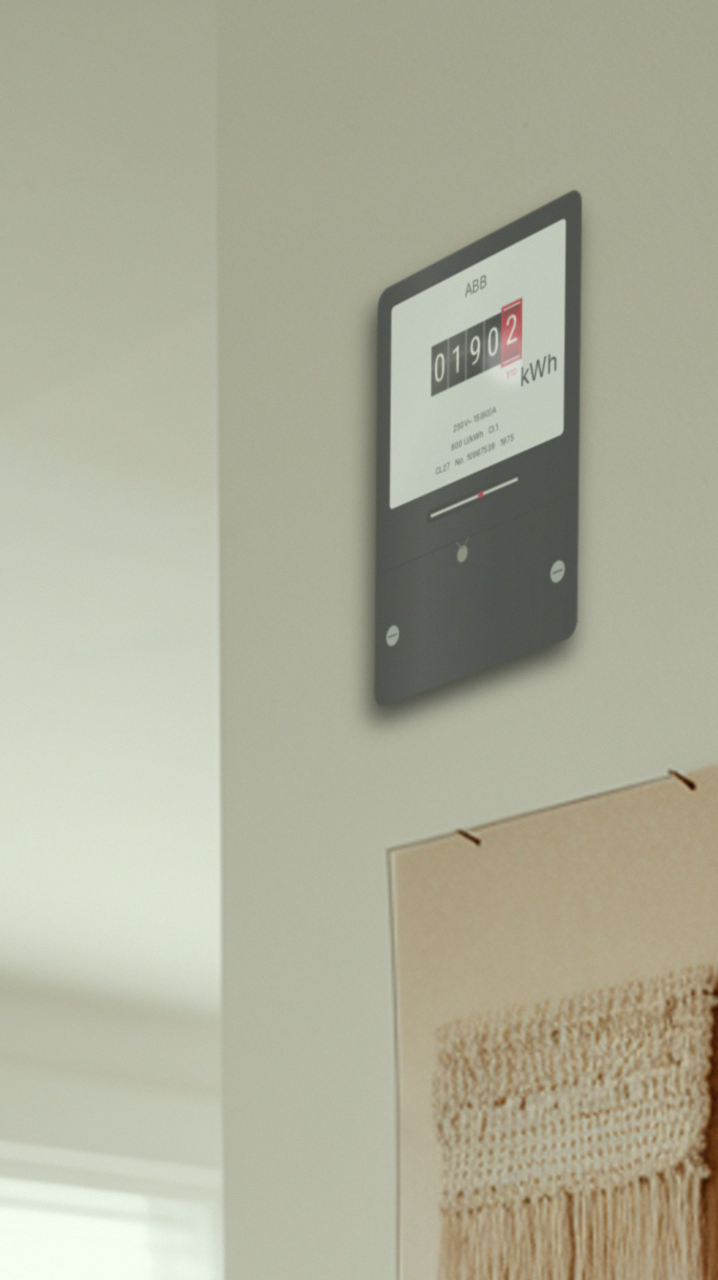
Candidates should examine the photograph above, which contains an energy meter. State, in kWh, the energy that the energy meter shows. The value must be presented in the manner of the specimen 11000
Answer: 190.2
